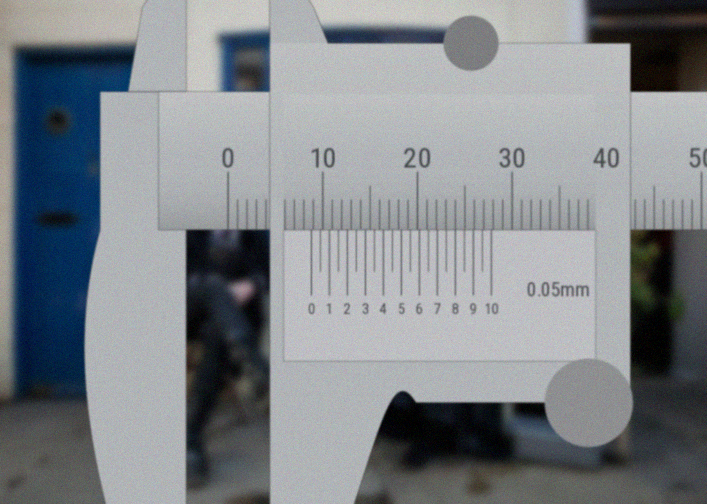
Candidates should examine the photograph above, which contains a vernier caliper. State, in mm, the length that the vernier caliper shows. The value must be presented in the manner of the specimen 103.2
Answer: 8.8
